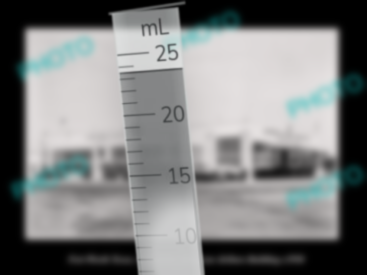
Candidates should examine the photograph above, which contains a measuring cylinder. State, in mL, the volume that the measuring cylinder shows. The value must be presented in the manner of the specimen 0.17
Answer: 23.5
